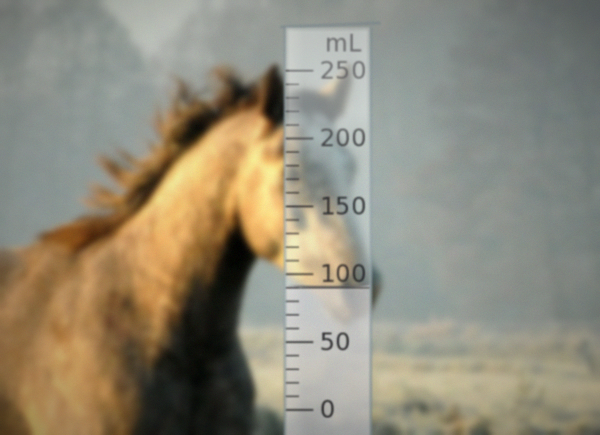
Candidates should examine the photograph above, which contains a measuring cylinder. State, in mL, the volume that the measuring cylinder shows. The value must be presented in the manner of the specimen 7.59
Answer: 90
